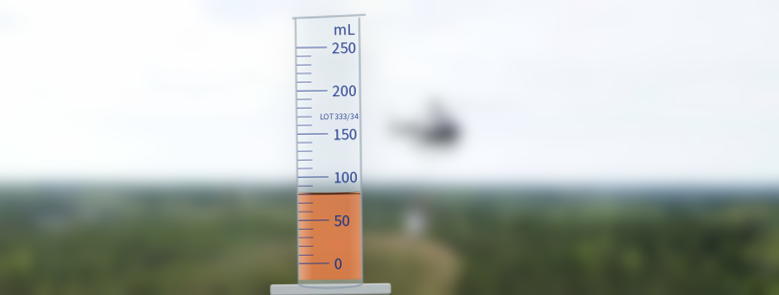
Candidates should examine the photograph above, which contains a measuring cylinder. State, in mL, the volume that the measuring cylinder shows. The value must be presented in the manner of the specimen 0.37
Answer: 80
